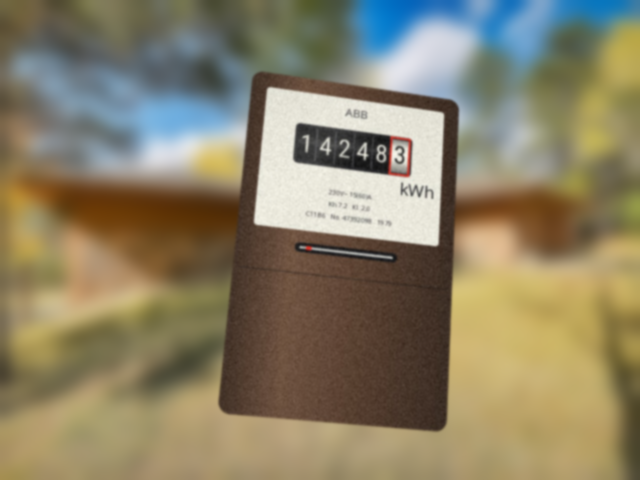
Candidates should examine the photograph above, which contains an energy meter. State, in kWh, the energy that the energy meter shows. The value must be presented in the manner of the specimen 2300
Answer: 14248.3
